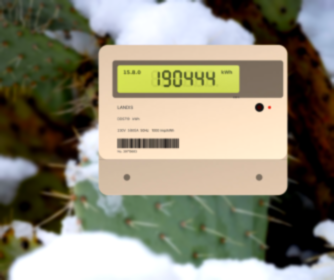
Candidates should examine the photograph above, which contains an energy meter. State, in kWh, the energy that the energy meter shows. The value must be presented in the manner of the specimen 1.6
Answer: 190444
